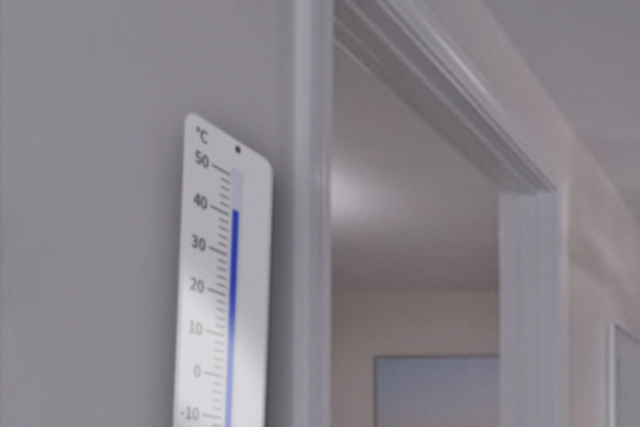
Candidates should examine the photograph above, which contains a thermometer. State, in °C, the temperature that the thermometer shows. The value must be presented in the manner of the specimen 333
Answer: 42
